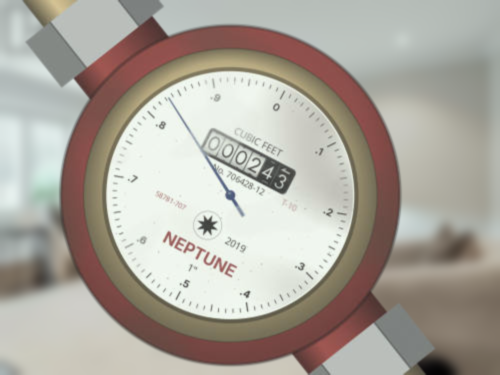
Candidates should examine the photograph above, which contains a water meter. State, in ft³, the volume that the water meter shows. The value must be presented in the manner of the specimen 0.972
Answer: 242.83
